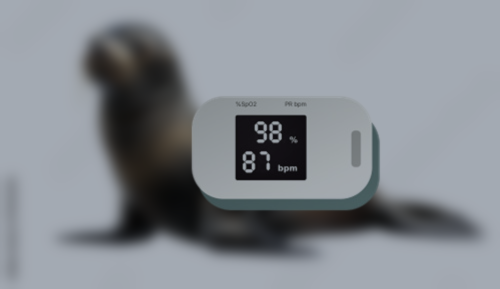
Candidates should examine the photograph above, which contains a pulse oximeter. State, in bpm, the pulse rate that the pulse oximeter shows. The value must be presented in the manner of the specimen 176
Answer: 87
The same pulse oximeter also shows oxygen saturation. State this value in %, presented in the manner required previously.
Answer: 98
